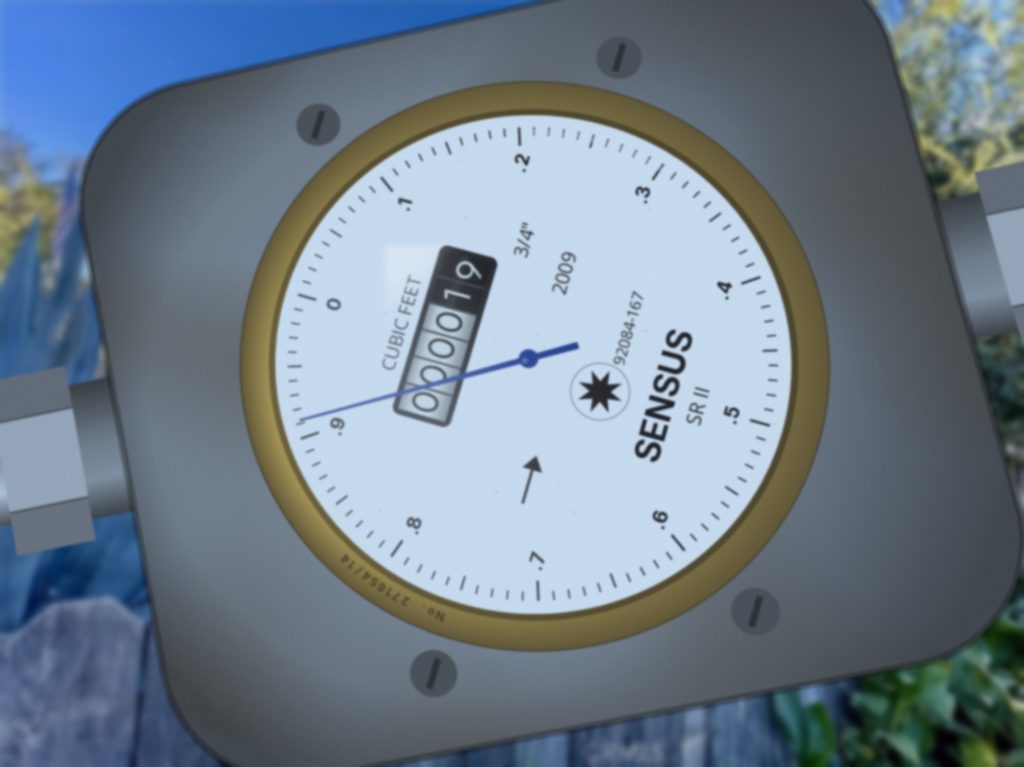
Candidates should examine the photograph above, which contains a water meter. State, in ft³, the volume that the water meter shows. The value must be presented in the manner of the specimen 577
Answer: 18.91
